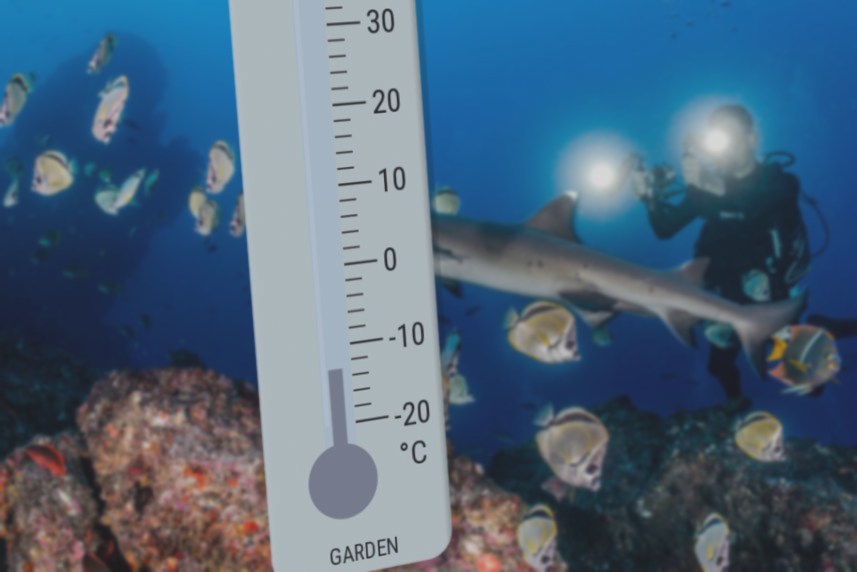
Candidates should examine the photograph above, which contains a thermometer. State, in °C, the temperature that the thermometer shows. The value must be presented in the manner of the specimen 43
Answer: -13
